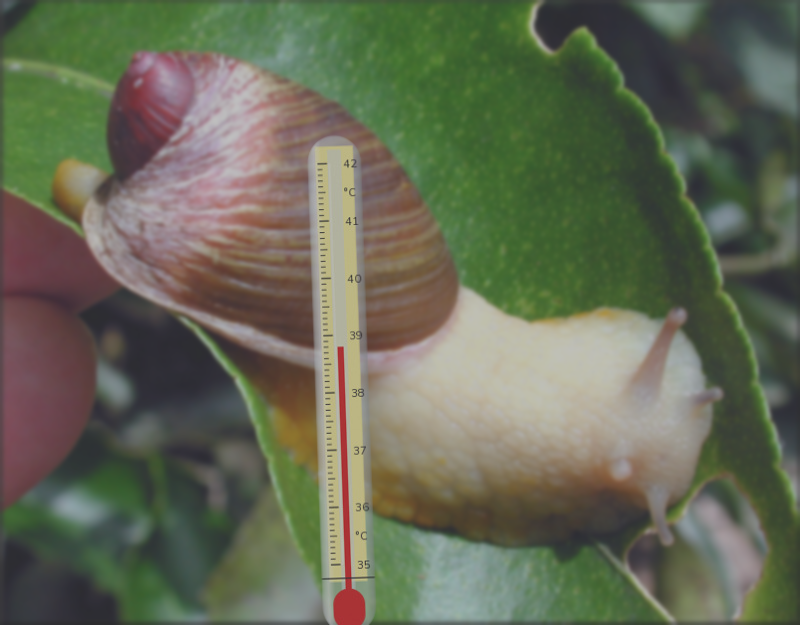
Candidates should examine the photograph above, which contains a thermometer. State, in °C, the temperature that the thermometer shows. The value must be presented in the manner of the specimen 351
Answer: 38.8
